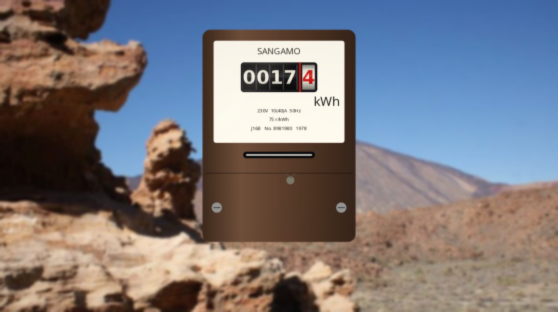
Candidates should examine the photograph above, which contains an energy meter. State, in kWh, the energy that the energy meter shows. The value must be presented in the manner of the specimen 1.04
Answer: 17.4
